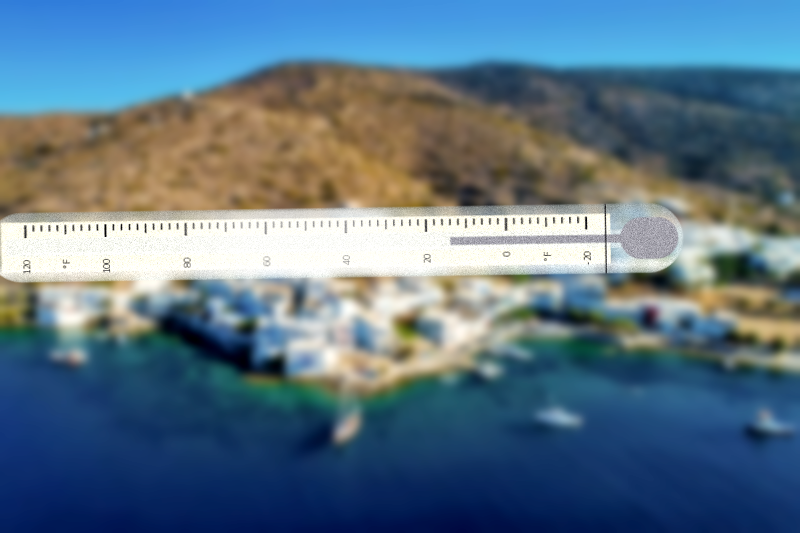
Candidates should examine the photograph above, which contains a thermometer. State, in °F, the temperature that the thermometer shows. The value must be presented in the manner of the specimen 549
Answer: 14
